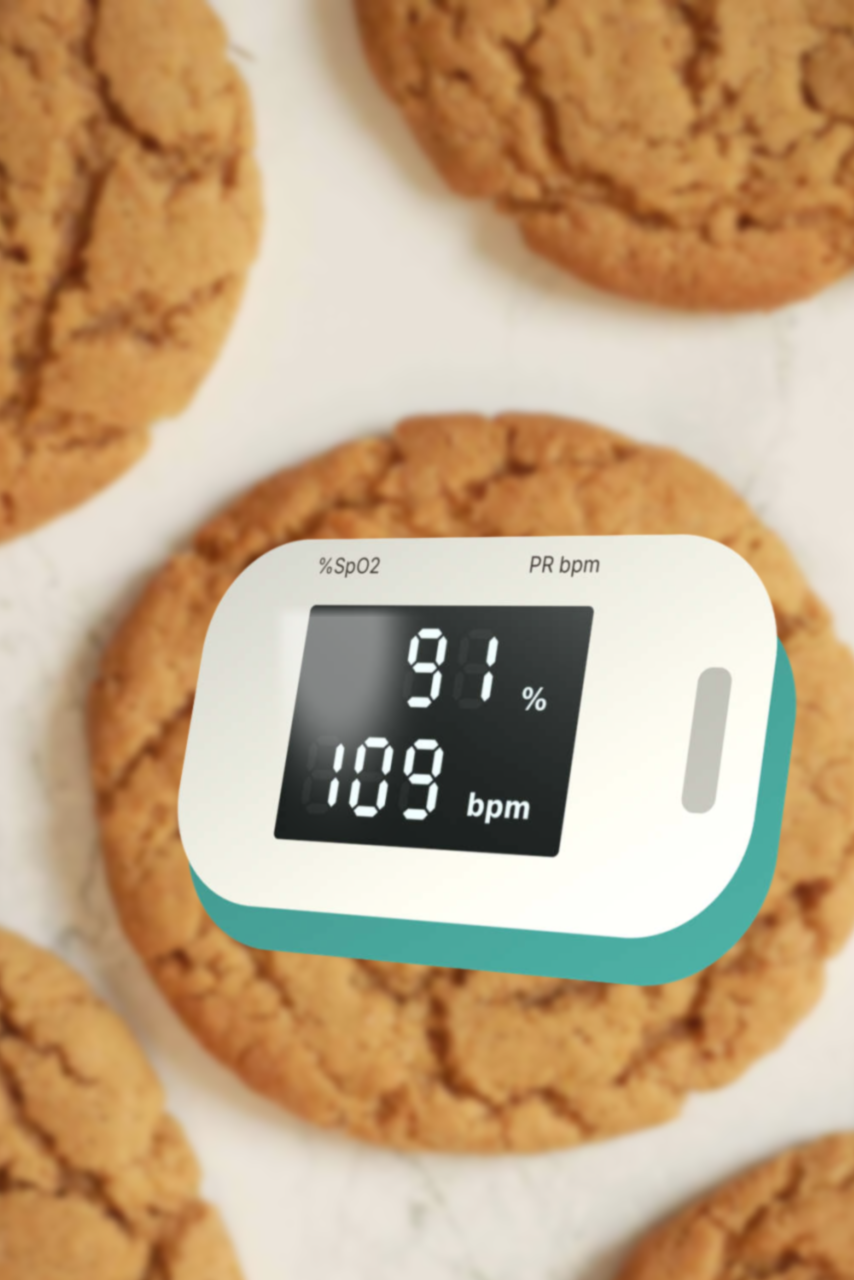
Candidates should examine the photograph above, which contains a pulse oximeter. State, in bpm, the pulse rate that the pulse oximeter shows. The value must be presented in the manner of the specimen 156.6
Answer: 109
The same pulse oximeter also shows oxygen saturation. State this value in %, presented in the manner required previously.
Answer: 91
